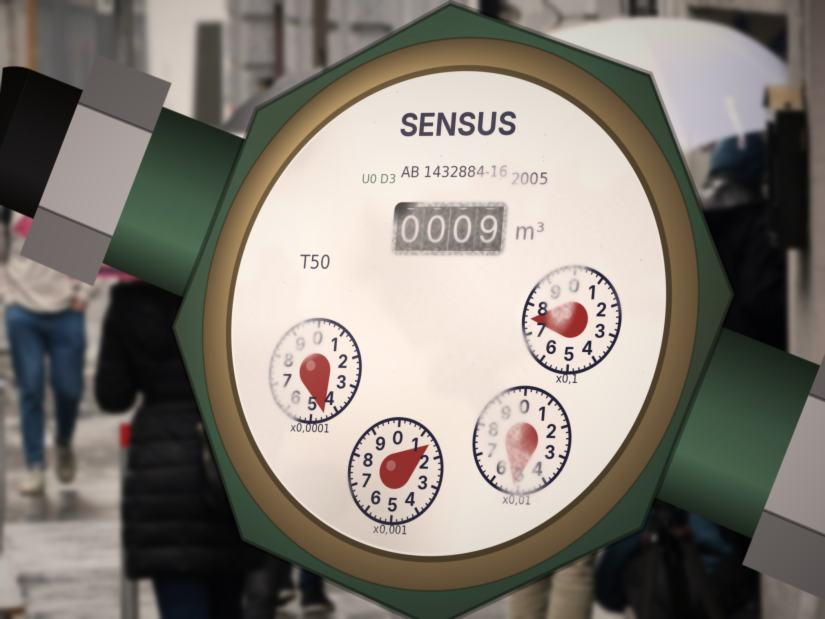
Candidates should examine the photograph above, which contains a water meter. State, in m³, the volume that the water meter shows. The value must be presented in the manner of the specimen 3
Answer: 9.7514
